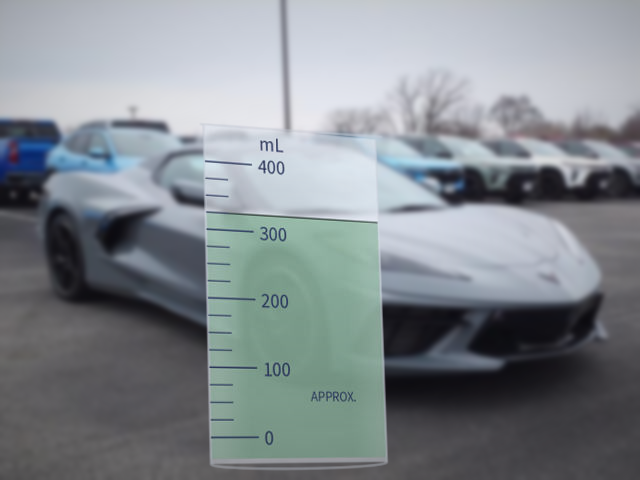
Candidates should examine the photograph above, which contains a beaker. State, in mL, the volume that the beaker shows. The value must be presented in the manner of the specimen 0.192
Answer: 325
